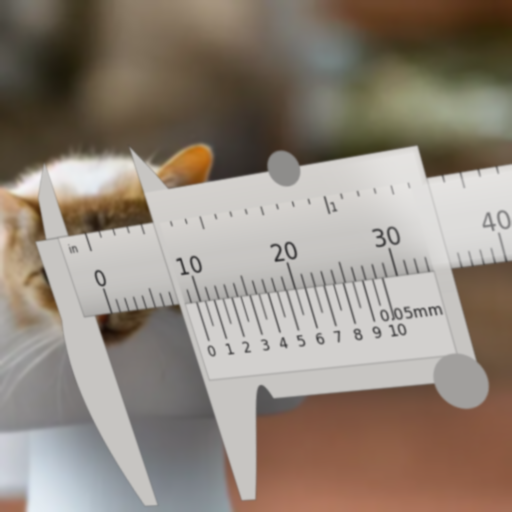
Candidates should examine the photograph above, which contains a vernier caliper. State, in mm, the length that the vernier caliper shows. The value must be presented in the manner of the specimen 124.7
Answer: 9.6
